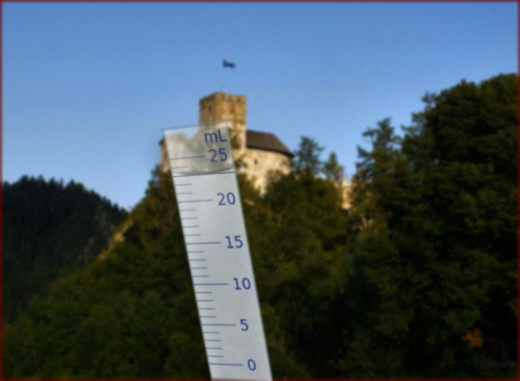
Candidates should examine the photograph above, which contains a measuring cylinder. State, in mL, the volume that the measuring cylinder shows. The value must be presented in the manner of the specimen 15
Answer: 23
